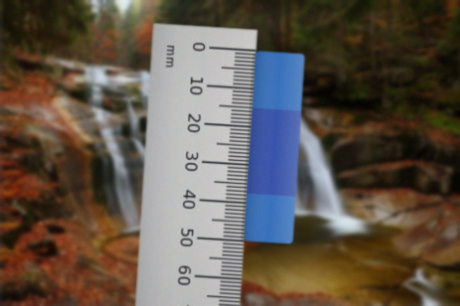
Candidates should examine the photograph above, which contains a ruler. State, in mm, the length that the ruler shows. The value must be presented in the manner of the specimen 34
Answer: 50
